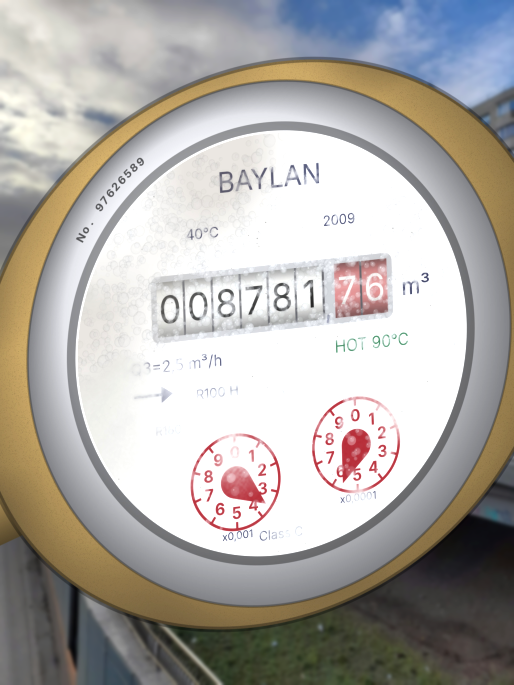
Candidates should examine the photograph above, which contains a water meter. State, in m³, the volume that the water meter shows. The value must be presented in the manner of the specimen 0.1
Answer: 8781.7635
